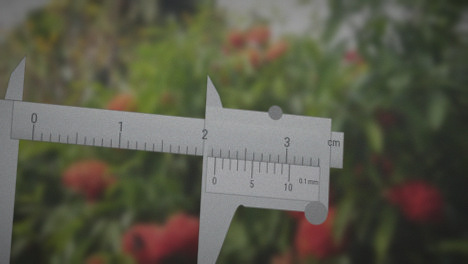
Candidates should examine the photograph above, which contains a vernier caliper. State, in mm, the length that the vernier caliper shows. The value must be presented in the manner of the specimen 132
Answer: 21.4
